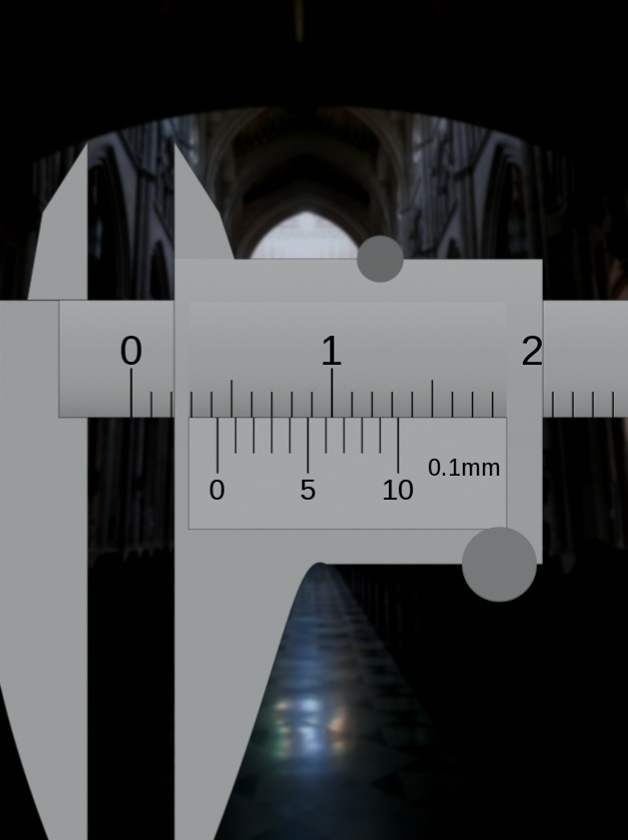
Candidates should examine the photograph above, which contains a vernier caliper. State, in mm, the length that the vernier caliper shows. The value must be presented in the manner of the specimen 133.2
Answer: 4.3
